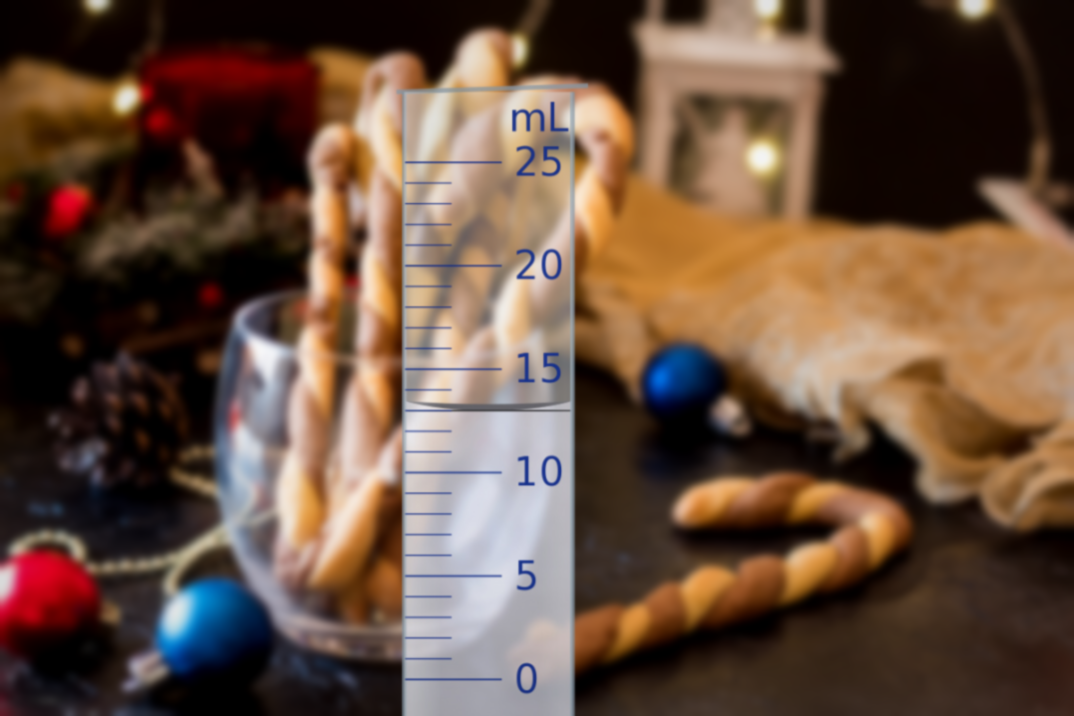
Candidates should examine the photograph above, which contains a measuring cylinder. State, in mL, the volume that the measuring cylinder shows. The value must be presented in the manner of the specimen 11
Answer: 13
